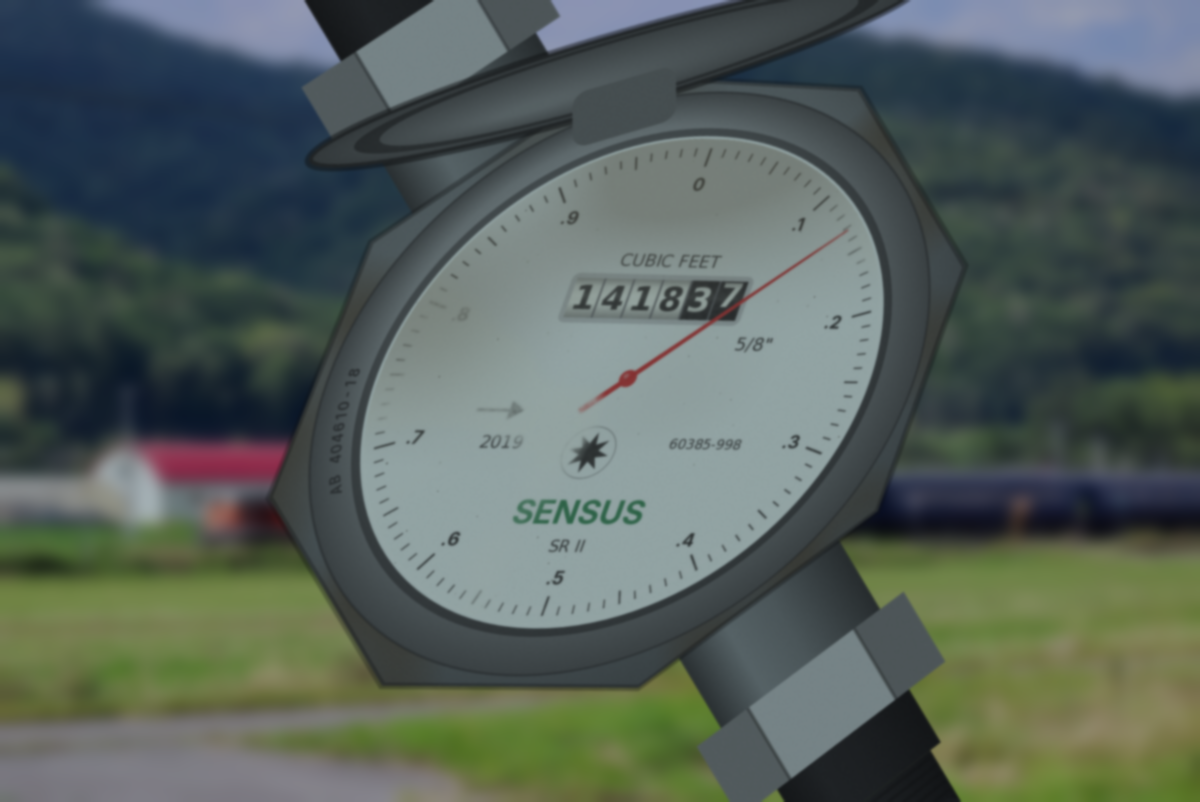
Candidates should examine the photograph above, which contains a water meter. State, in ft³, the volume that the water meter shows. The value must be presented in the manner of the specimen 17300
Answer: 141837.13
